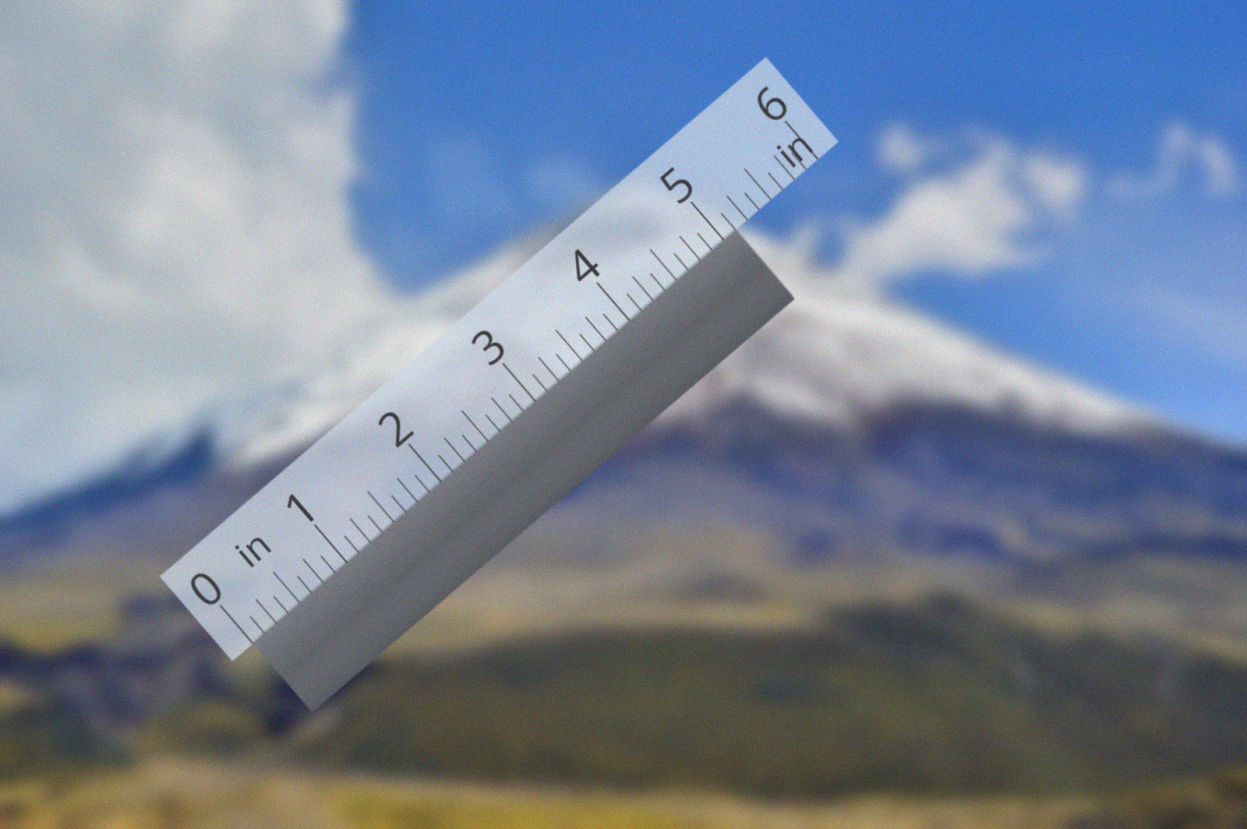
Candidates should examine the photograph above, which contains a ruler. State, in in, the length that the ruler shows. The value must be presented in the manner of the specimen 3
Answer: 5.125
